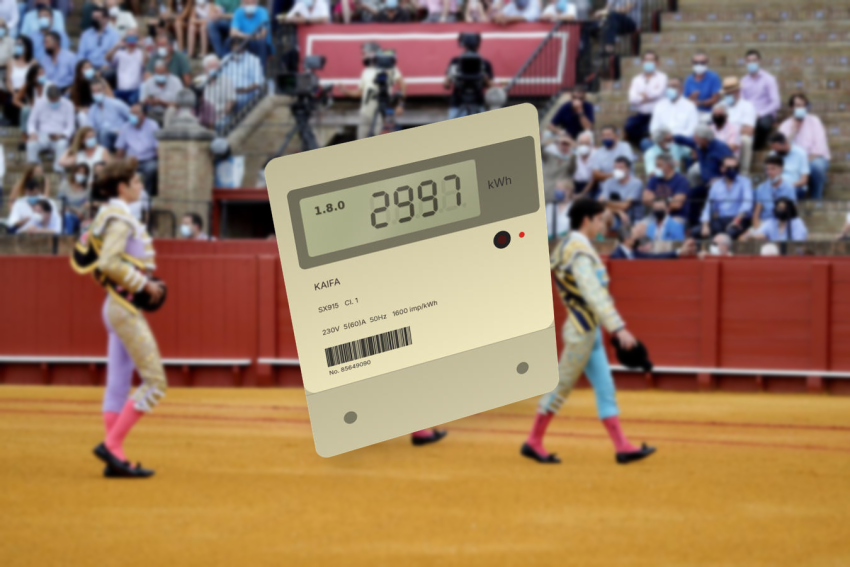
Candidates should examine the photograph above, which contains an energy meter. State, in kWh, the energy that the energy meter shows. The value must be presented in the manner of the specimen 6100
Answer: 2997
